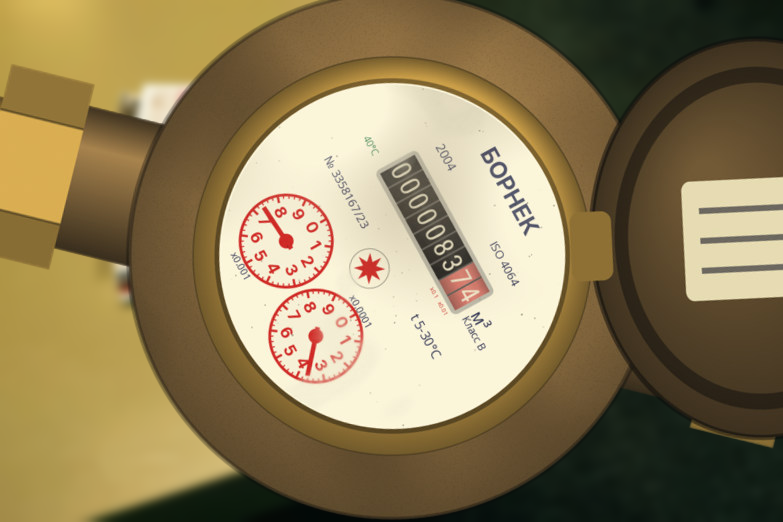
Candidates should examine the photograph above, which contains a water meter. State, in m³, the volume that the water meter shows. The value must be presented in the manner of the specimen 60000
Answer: 83.7473
